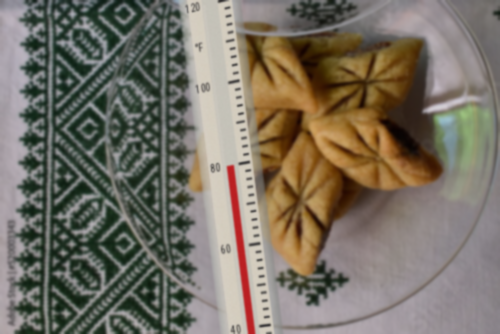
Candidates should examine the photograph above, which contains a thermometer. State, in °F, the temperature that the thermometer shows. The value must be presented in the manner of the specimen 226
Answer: 80
